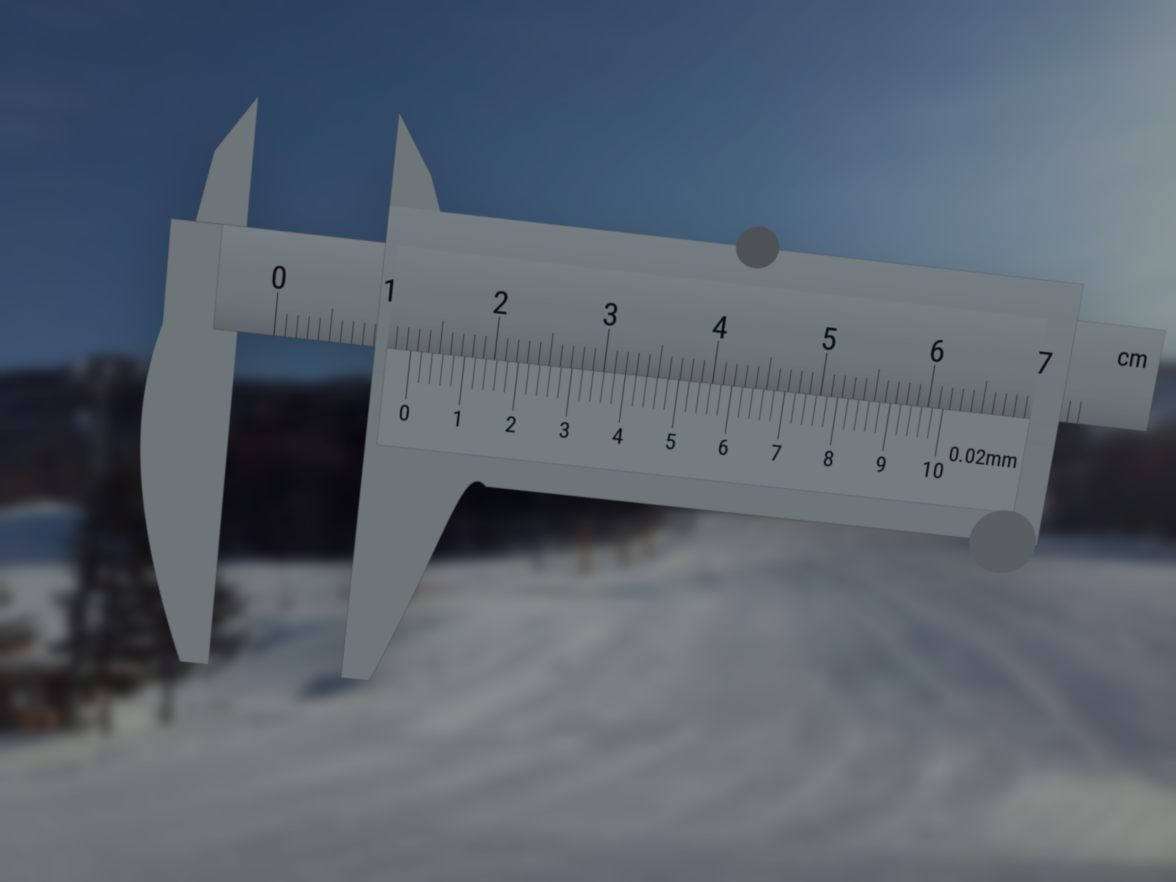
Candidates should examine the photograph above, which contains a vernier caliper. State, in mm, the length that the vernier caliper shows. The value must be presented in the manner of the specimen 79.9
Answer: 12.4
